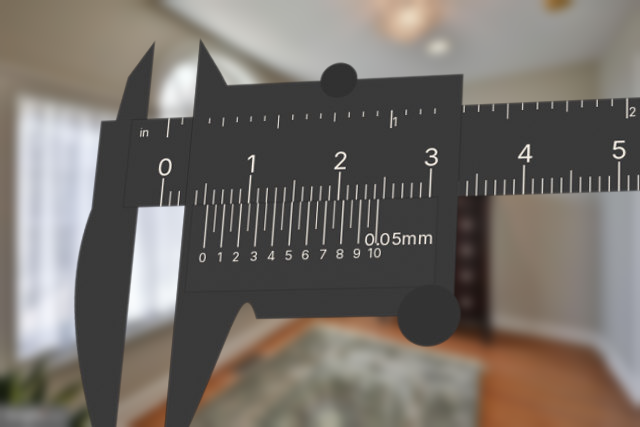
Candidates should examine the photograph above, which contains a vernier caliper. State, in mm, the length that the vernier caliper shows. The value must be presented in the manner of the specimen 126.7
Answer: 5.4
